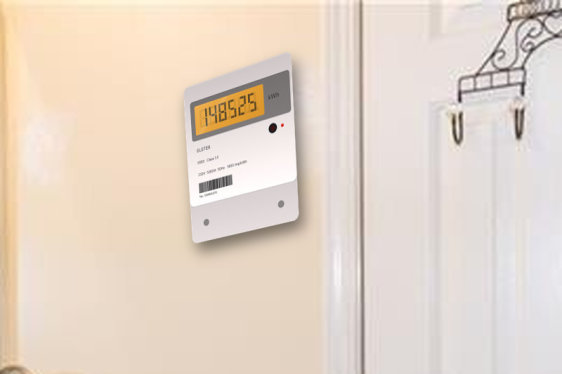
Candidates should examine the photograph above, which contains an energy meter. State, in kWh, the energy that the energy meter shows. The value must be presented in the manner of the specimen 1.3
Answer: 148525
